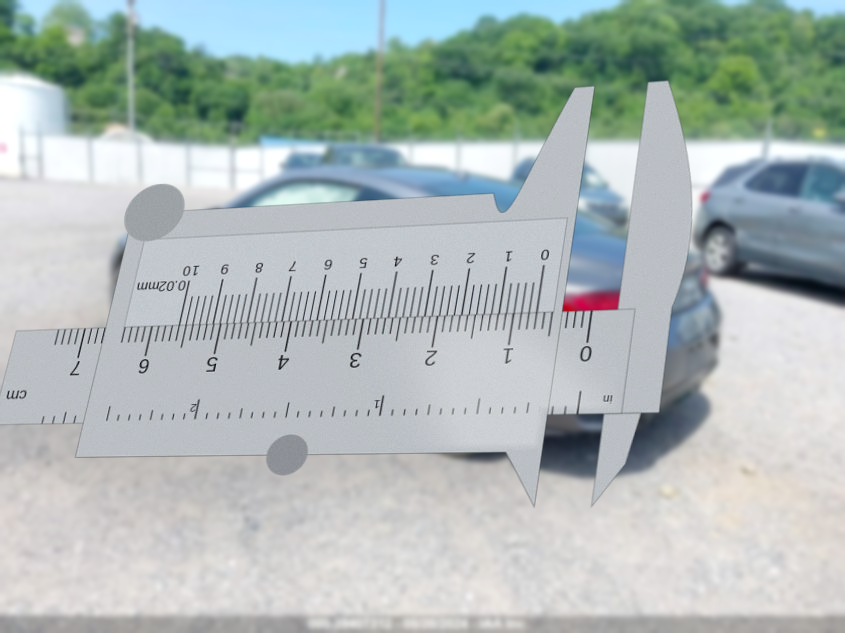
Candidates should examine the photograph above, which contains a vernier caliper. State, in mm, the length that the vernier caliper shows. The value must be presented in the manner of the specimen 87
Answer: 7.0
